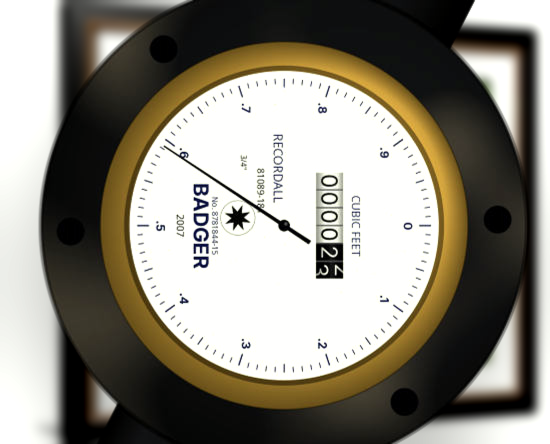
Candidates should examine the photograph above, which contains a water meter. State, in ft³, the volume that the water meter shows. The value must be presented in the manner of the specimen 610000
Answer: 22.59
